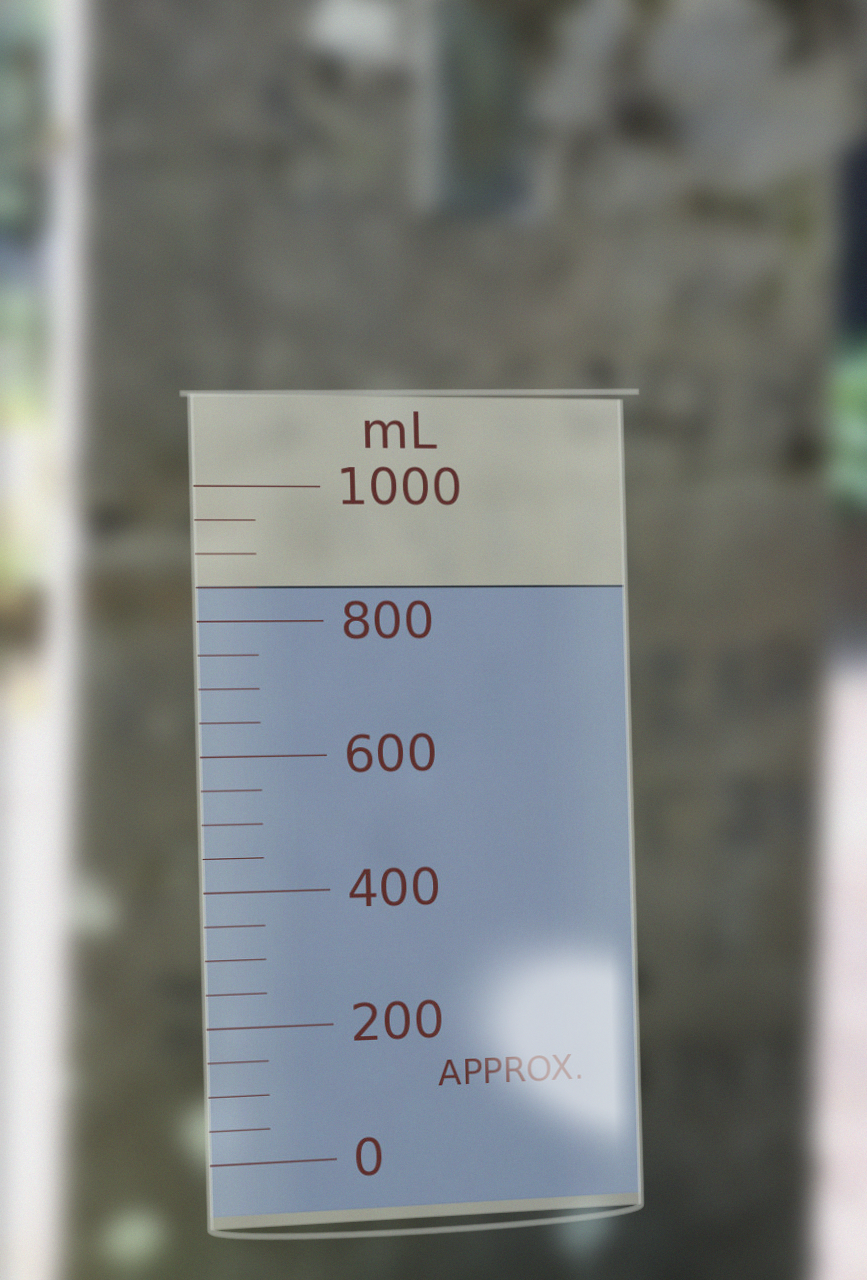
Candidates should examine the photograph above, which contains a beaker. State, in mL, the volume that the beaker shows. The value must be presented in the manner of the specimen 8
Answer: 850
